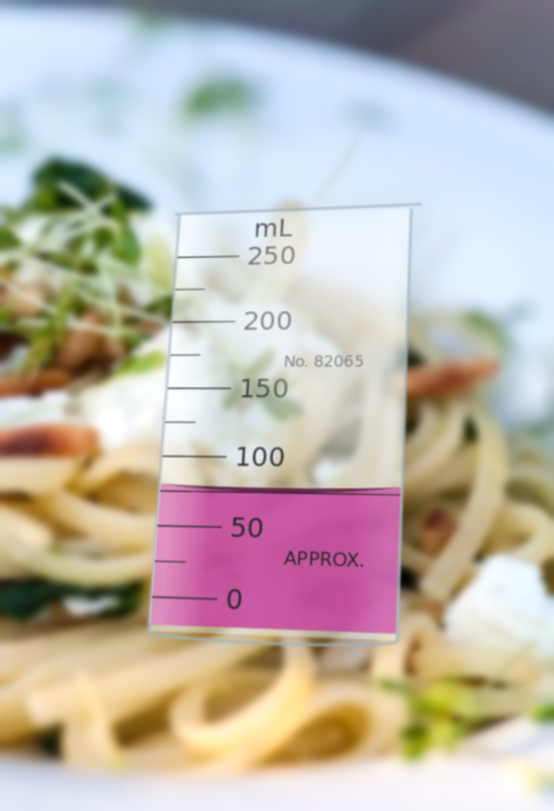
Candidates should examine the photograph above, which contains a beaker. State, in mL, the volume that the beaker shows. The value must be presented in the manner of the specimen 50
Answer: 75
